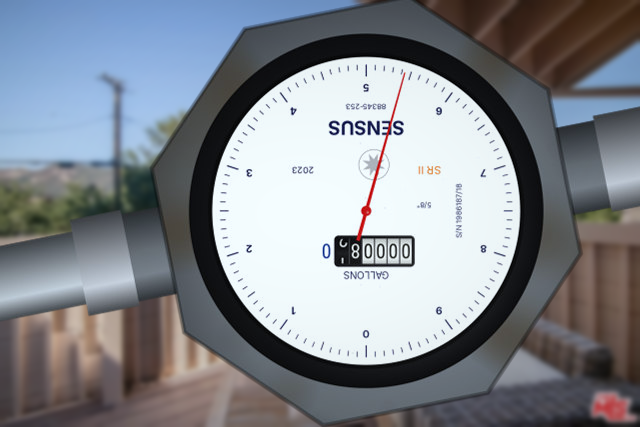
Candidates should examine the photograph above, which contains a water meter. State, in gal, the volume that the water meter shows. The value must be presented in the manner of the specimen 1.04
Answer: 815.4
